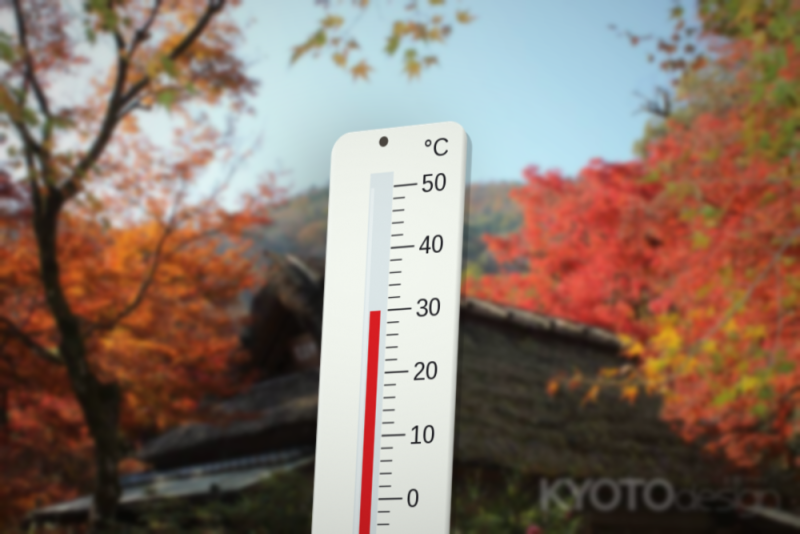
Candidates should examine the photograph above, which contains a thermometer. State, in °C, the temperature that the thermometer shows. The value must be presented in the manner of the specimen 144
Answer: 30
